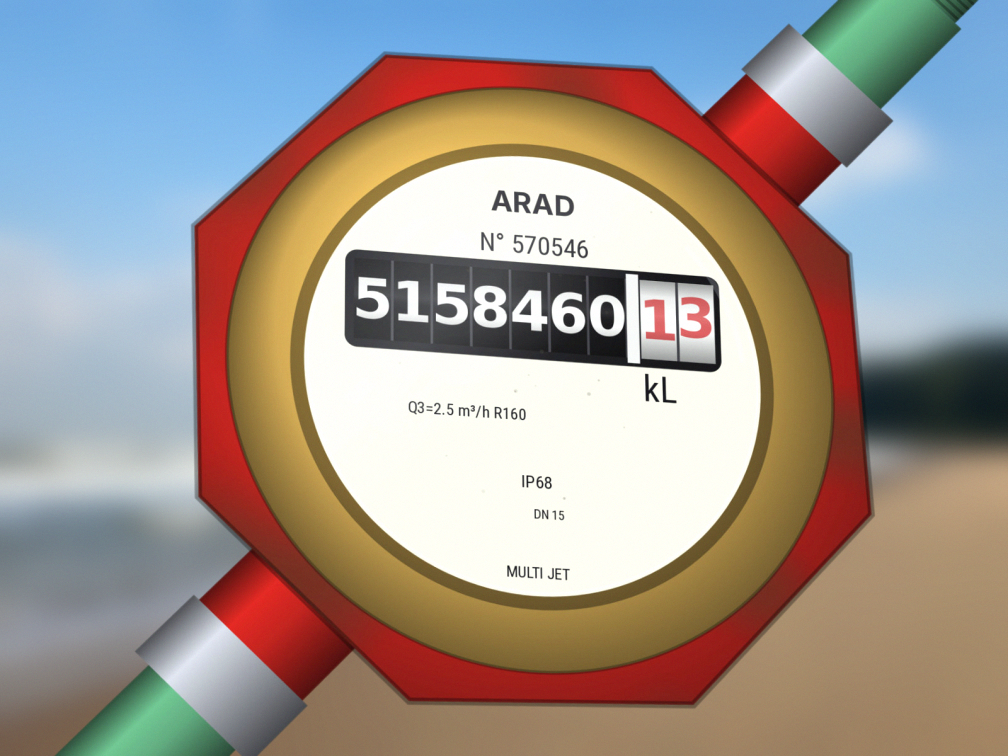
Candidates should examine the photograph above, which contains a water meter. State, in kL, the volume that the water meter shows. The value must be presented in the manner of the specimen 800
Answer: 5158460.13
